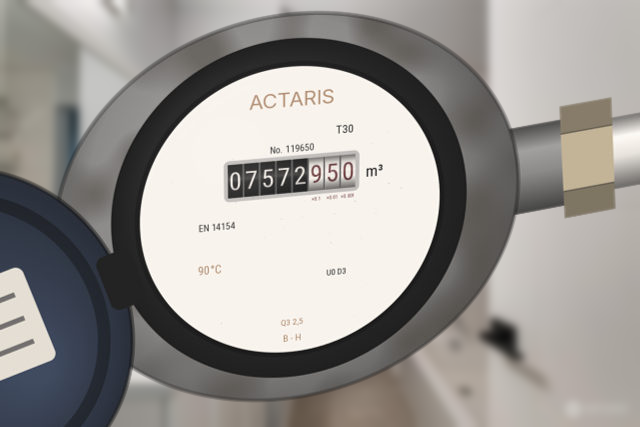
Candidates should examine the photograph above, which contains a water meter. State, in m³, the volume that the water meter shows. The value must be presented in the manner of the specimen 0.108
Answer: 7572.950
